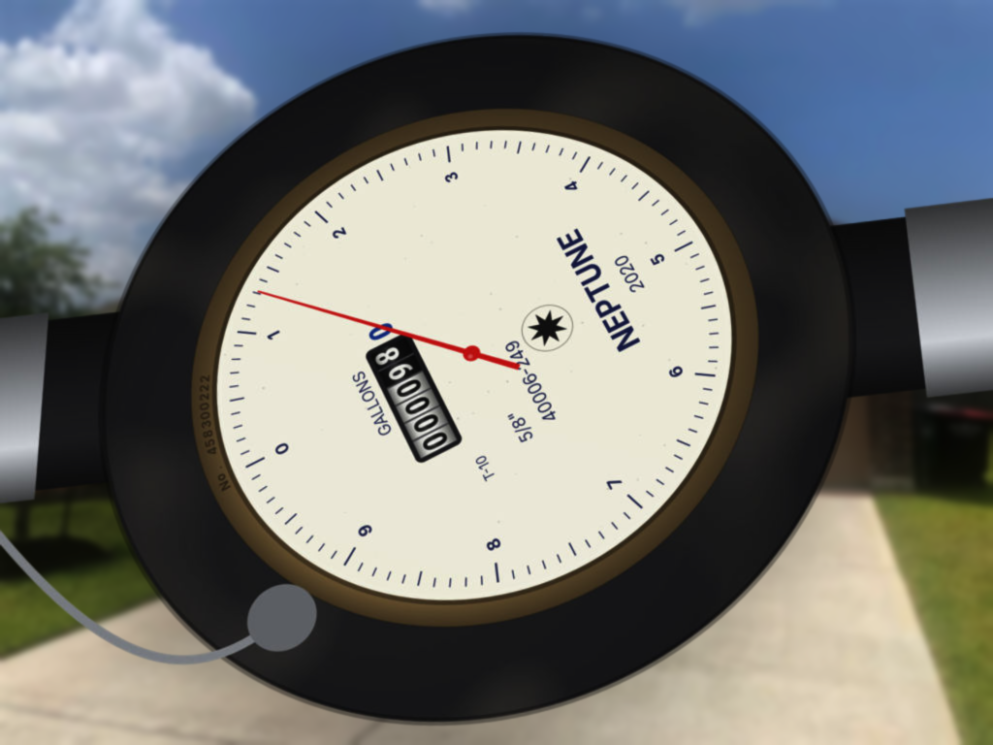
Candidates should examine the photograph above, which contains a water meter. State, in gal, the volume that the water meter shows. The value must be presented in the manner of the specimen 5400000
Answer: 981.3
